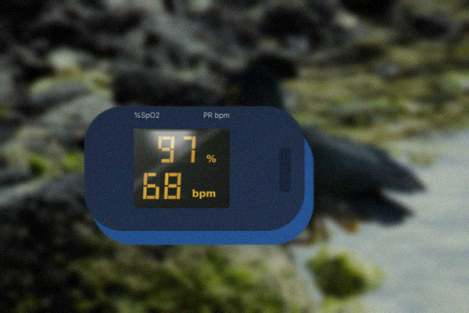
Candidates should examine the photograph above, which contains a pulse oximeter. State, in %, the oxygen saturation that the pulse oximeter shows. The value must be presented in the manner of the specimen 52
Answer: 97
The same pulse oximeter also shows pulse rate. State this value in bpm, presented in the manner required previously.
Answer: 68
